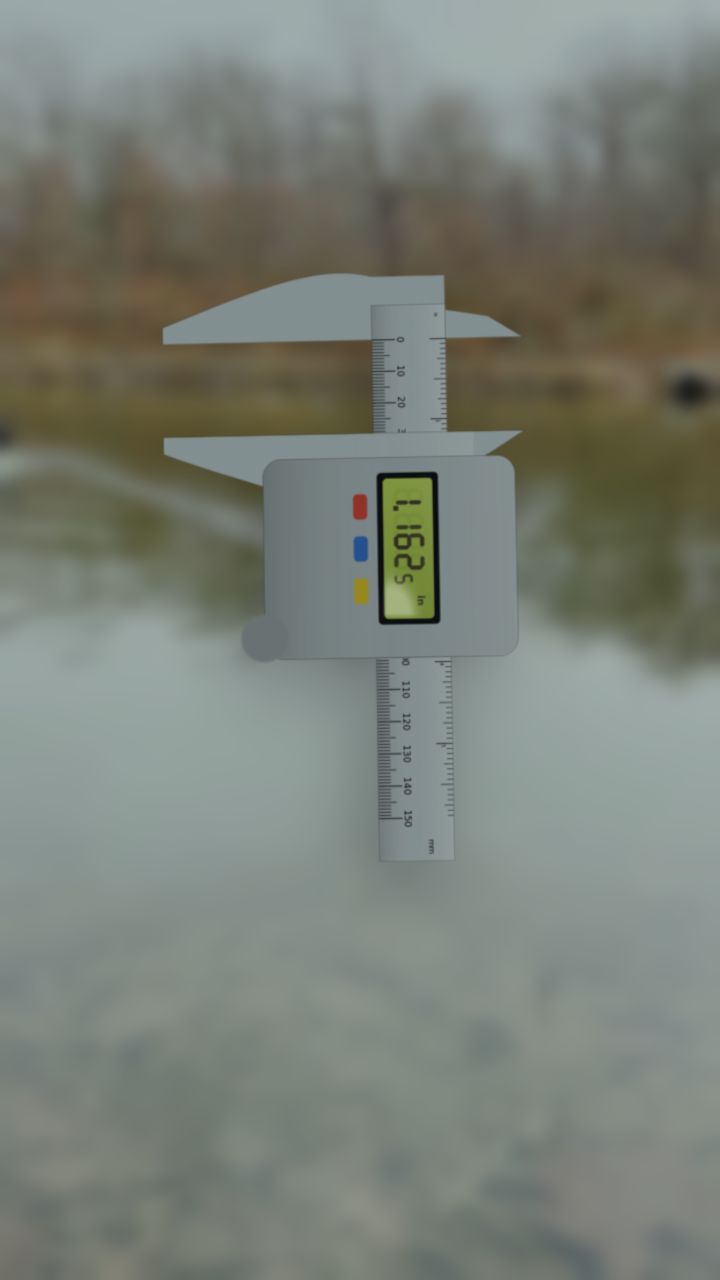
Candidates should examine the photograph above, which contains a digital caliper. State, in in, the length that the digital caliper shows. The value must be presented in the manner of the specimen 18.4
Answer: 1.1625
